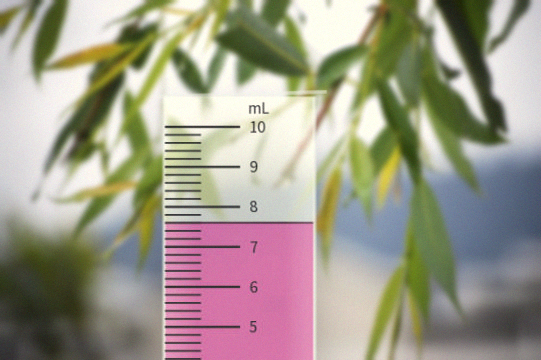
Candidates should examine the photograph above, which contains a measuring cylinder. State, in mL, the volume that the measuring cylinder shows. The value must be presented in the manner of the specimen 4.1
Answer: 7.6
